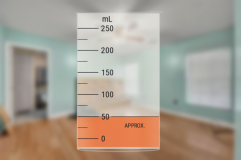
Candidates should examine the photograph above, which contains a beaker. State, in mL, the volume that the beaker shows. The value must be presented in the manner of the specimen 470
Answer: 50
